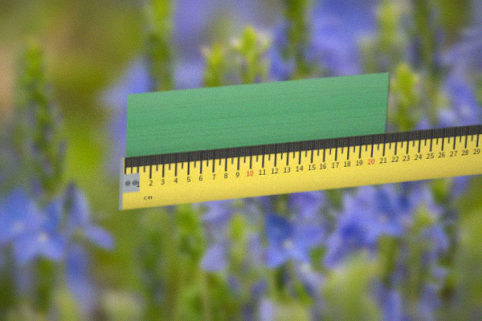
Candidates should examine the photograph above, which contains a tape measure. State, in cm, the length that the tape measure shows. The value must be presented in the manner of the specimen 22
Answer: 21
